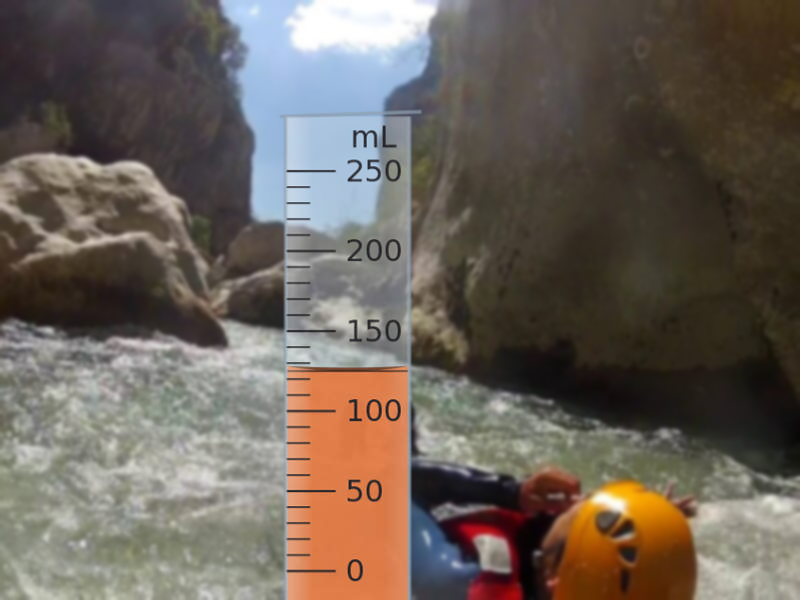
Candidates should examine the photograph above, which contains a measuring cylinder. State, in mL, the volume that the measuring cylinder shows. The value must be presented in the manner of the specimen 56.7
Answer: 125
